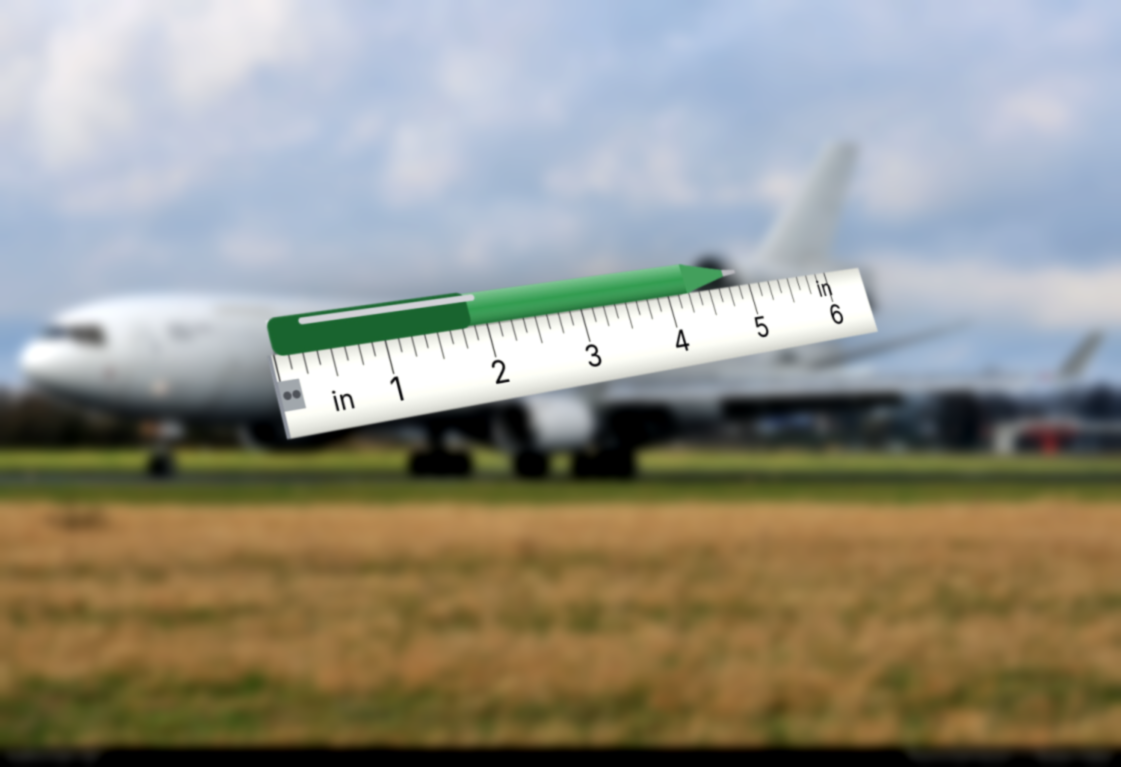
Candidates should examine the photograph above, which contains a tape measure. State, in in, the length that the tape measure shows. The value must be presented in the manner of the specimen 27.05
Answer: 4.875
